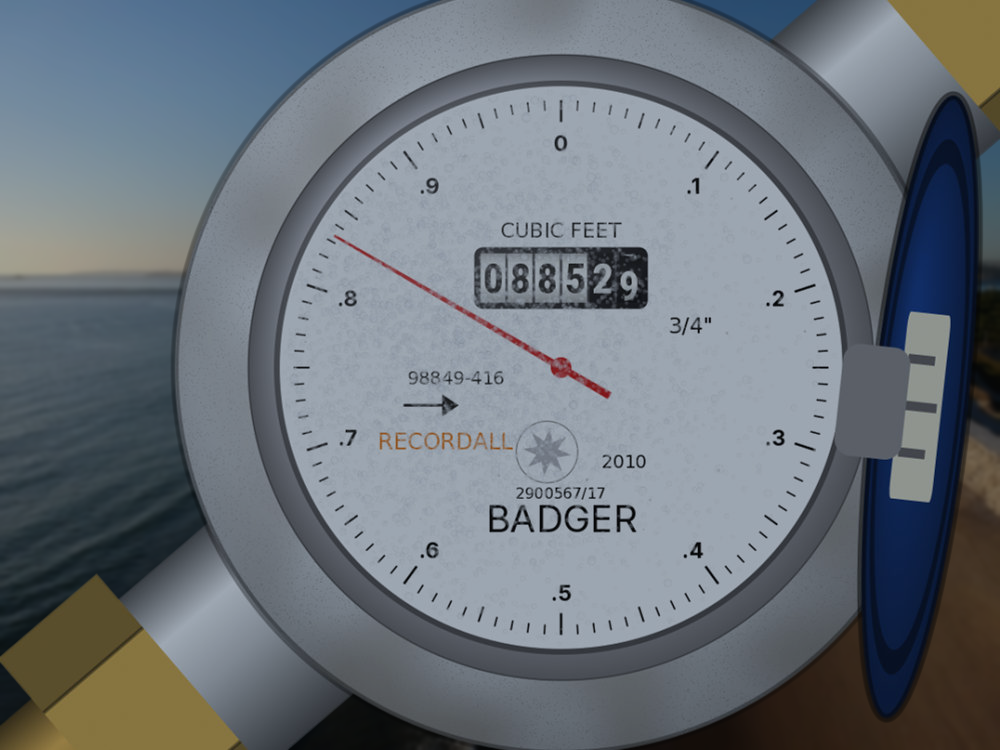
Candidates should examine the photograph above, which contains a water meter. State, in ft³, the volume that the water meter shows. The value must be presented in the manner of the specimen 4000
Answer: 88528.83
